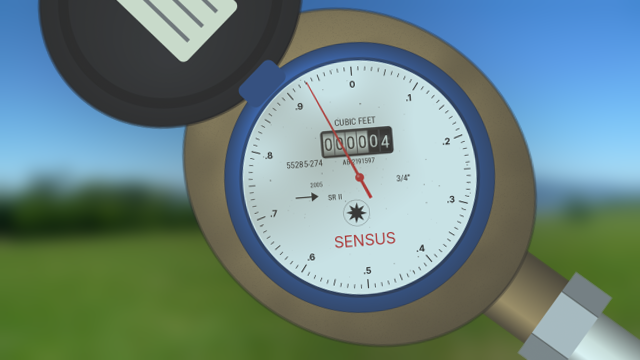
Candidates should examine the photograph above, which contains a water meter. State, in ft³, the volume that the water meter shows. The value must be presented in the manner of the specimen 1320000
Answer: 3.93
